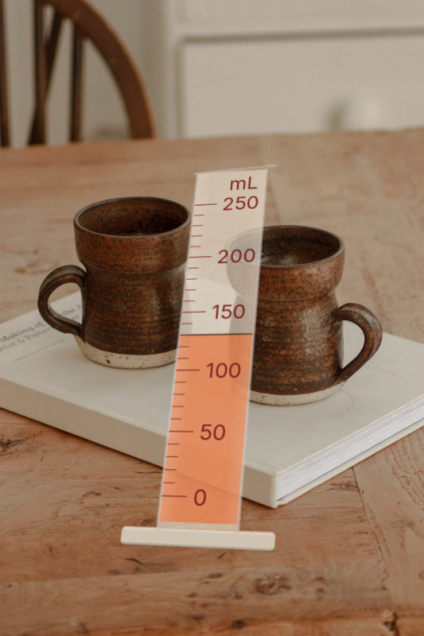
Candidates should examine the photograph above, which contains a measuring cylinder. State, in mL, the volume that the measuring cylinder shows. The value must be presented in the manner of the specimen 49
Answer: 130
